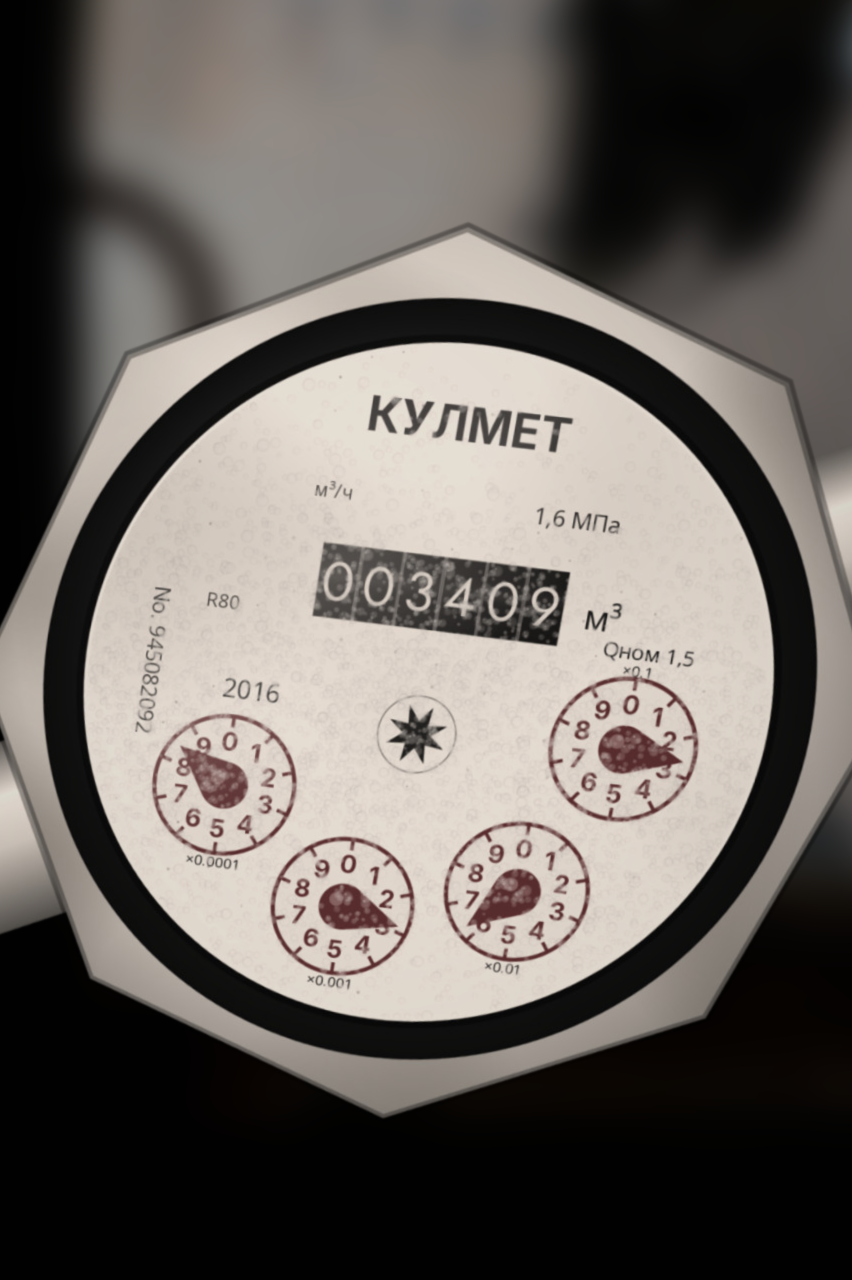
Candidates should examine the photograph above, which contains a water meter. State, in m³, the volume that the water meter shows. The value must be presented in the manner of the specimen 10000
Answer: 3409.2628
